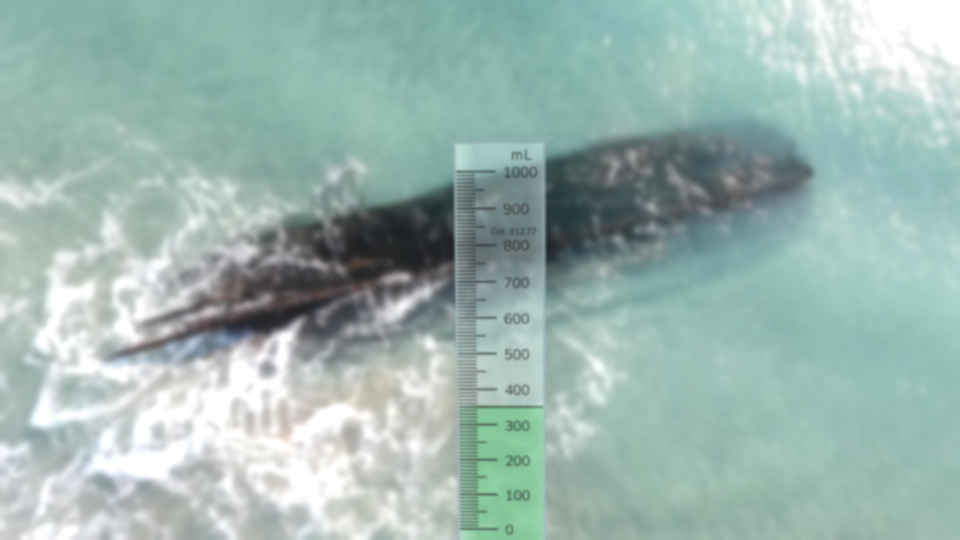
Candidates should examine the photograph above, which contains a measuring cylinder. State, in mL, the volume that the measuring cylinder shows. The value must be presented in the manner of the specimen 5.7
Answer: 350
